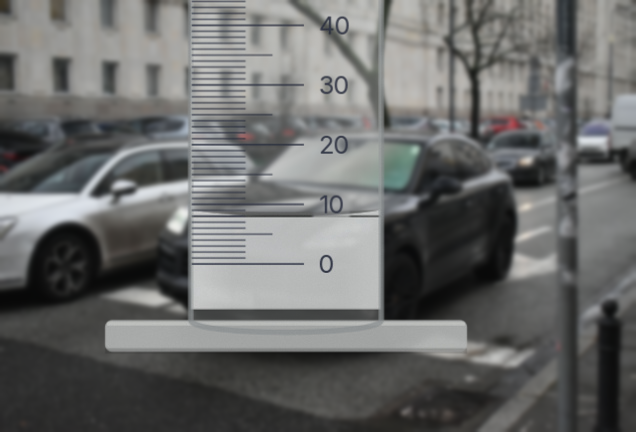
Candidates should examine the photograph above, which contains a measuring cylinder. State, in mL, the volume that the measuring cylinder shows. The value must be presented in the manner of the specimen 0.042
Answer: 8
